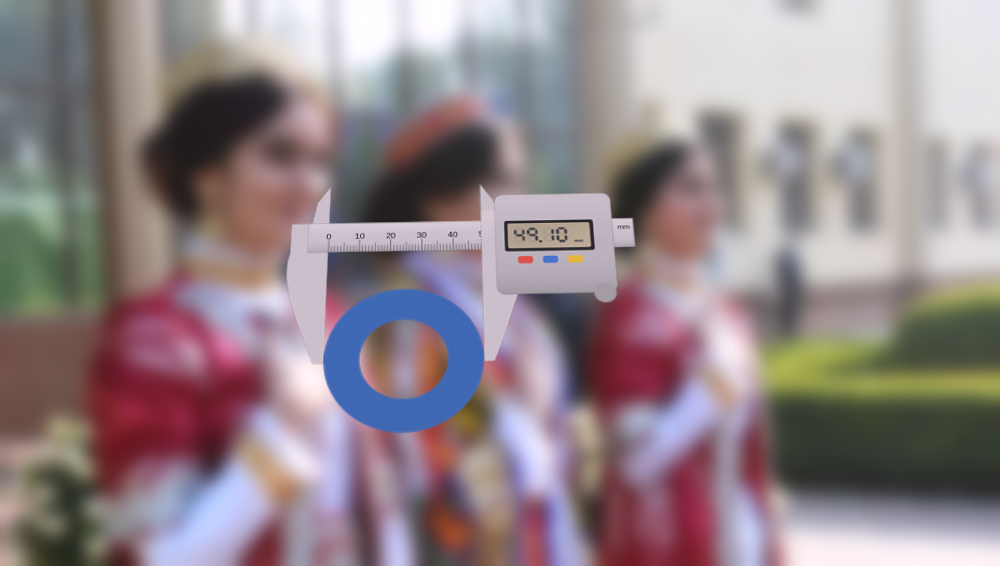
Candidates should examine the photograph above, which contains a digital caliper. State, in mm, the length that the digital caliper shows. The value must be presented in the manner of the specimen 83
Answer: 49.10
